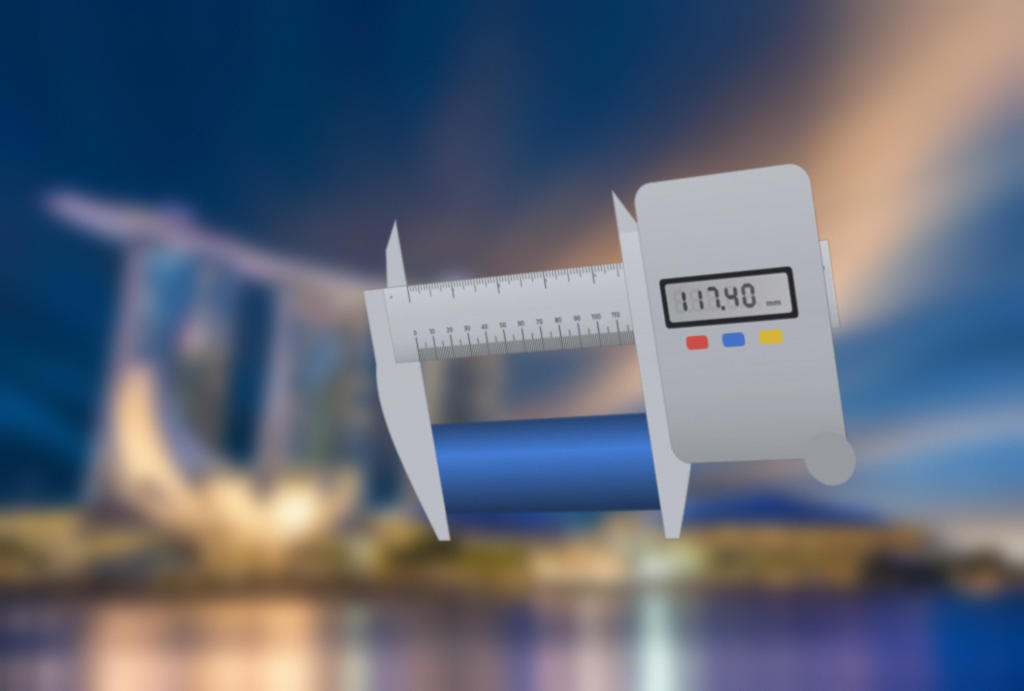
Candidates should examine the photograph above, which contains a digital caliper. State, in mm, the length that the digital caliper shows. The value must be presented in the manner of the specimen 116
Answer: 117.40
